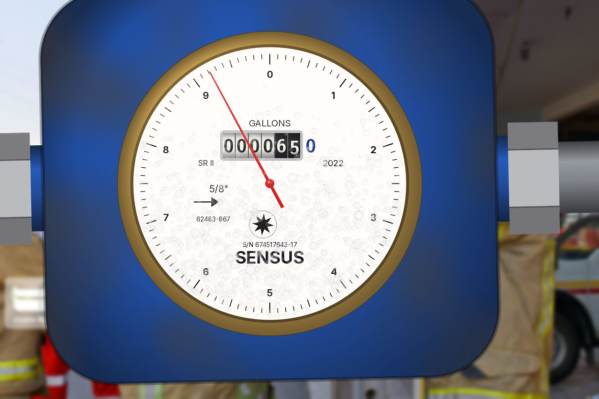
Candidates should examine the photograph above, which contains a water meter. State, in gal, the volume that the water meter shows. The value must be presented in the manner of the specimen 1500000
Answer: 649.2
